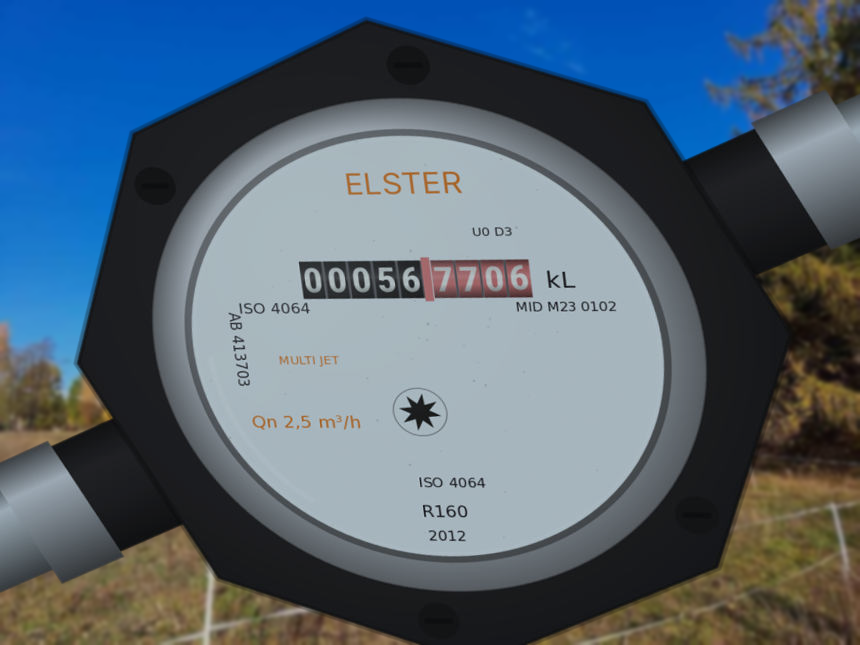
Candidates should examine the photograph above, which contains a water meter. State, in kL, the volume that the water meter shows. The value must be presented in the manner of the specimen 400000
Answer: 56.7706
